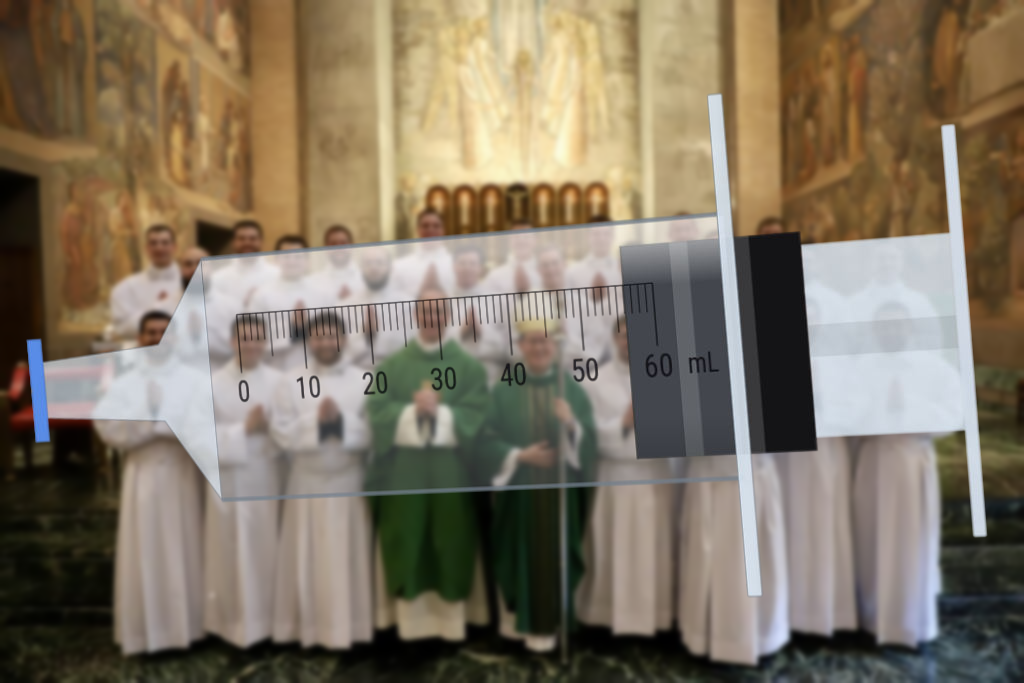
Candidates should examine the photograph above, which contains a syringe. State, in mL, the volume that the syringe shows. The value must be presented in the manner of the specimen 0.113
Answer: 56
